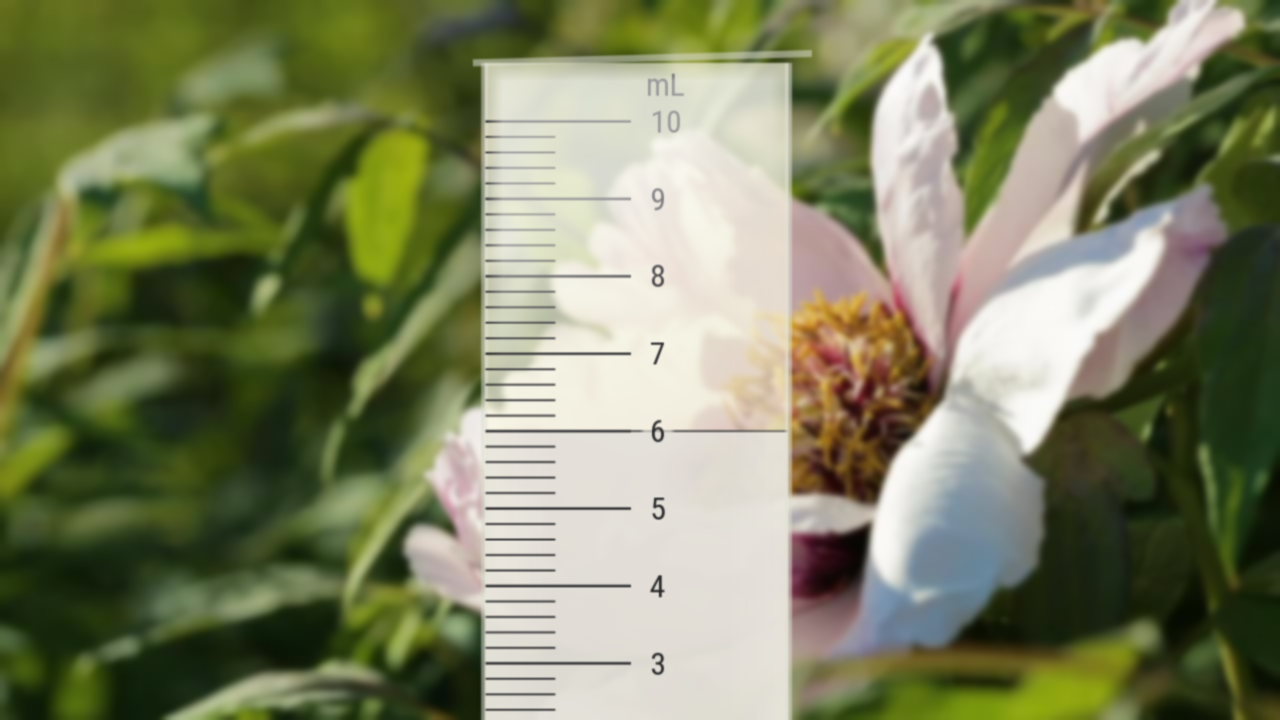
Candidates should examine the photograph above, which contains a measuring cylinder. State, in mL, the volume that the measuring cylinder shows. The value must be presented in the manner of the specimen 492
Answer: 6
